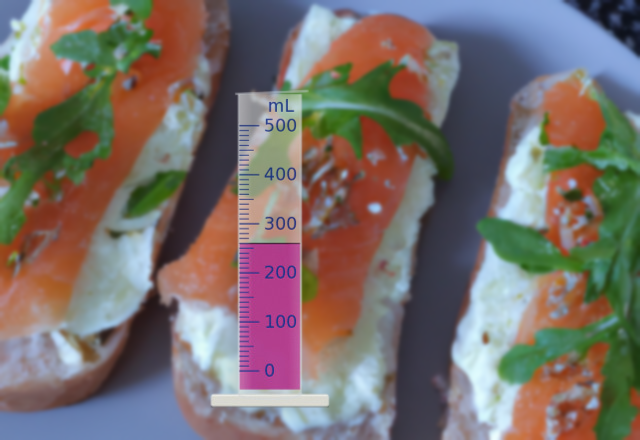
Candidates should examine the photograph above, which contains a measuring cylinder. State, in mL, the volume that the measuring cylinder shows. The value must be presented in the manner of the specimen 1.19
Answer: 260
